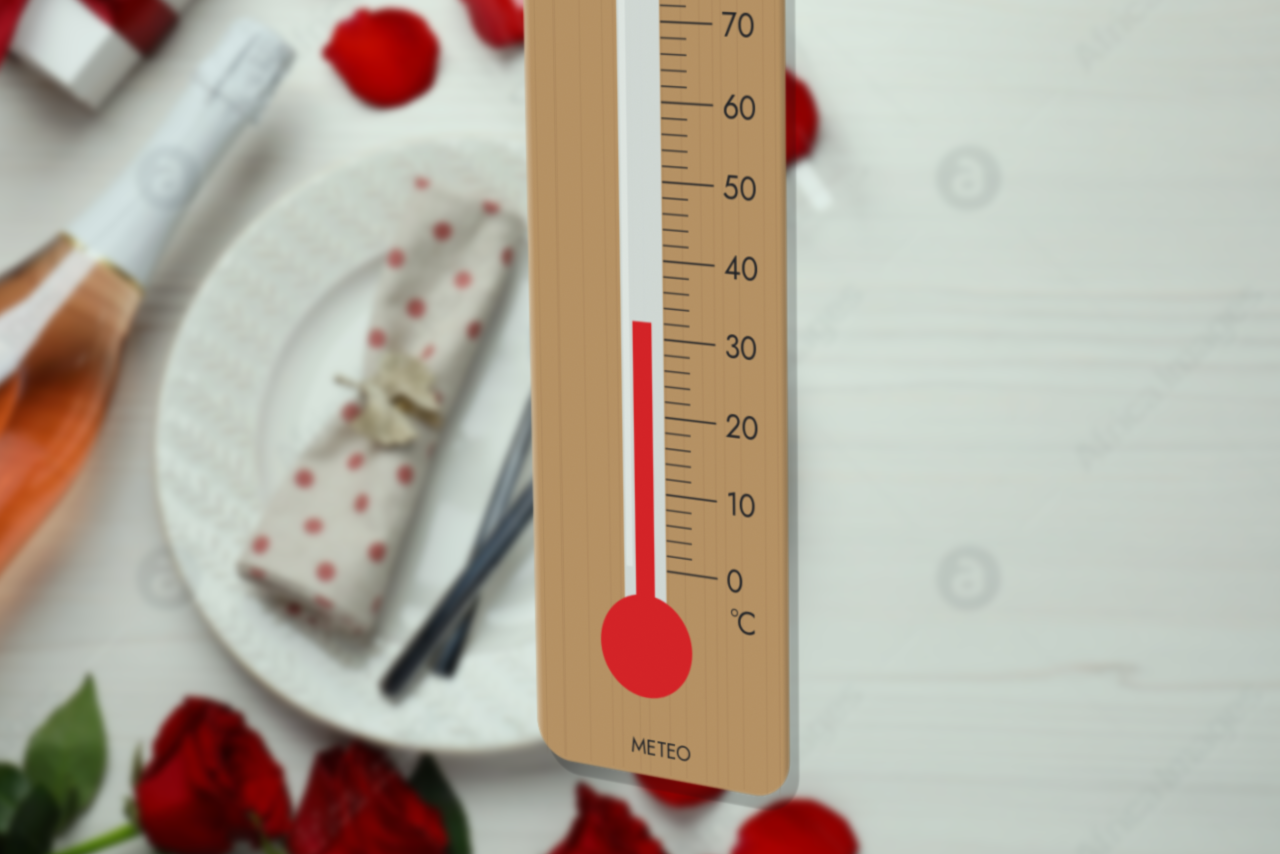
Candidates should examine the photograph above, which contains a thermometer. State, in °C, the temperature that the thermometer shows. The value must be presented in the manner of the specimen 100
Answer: 32
